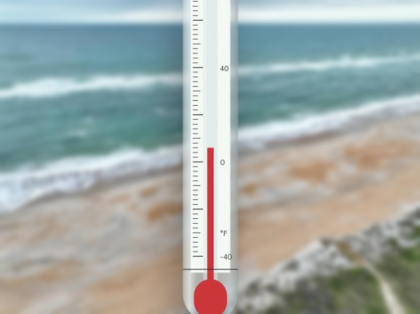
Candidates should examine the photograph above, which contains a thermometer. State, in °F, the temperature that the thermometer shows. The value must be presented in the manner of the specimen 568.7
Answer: 6
